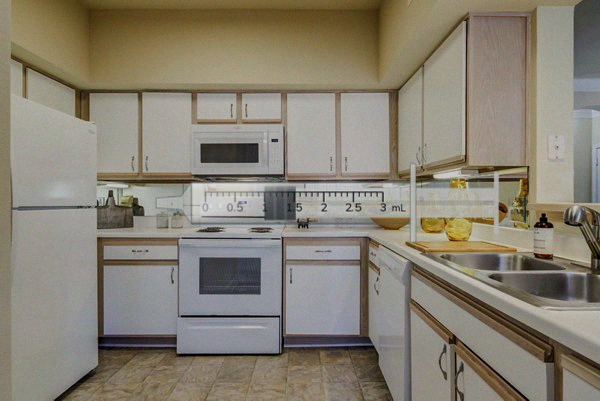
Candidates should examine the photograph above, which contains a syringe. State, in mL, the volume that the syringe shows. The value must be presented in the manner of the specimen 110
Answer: 1
